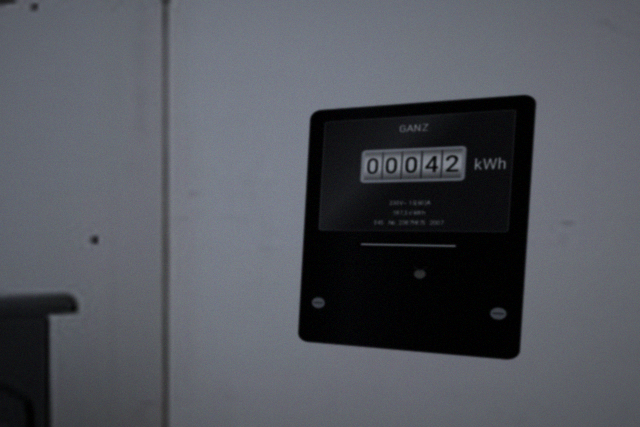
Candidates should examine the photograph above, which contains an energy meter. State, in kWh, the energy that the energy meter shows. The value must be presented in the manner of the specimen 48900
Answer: 42
